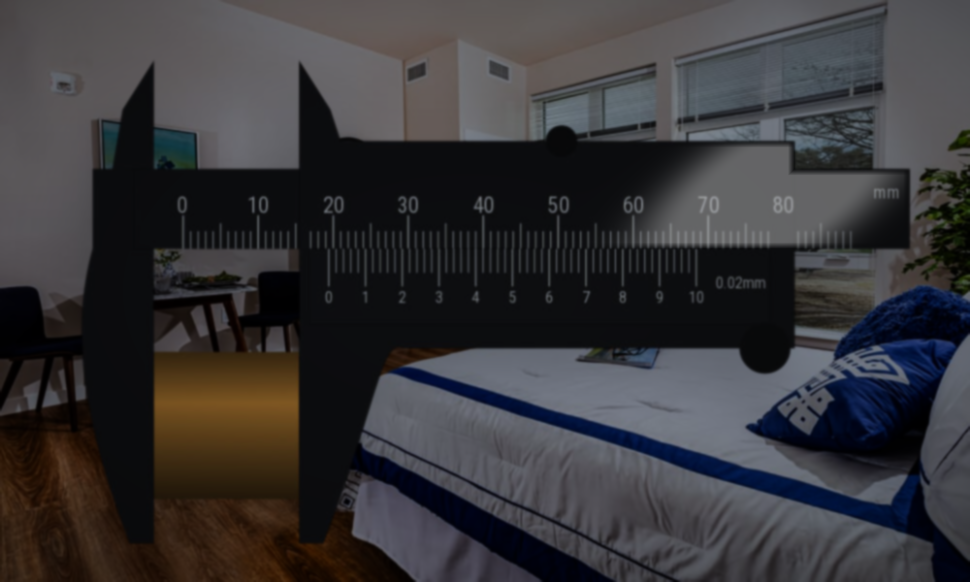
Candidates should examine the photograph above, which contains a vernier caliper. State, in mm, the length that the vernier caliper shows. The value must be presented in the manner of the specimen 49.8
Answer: 19.4
